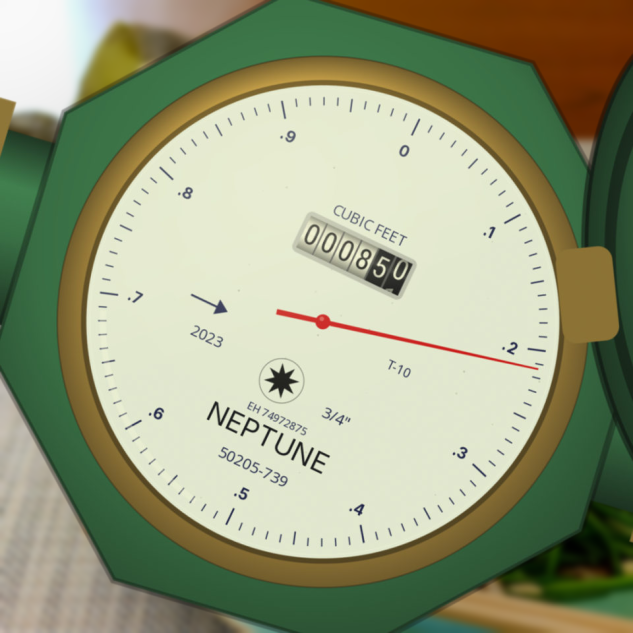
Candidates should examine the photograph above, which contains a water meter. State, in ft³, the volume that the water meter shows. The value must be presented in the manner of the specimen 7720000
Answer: 850.21
